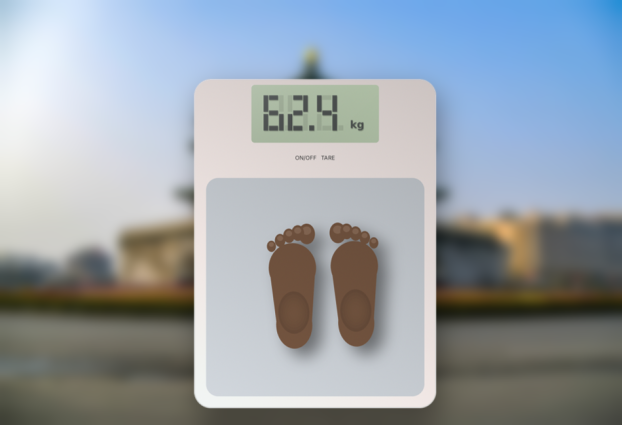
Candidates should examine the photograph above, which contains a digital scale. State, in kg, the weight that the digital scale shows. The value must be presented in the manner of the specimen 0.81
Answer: 62.4
